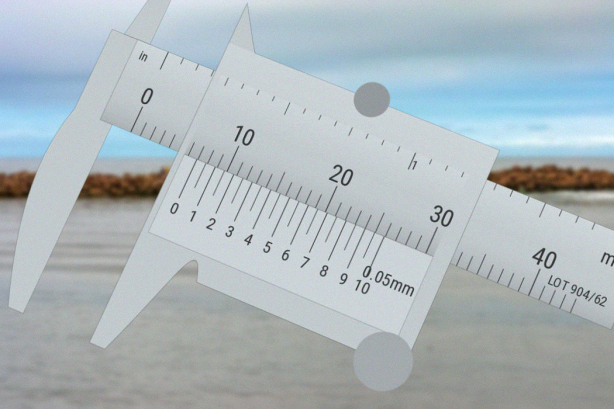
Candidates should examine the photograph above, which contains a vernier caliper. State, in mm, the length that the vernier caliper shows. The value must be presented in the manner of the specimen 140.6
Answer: 6.9
